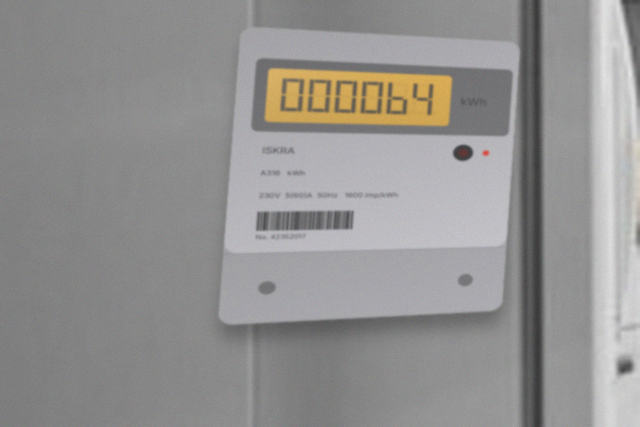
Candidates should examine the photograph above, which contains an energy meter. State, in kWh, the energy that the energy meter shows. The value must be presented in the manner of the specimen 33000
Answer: 64
